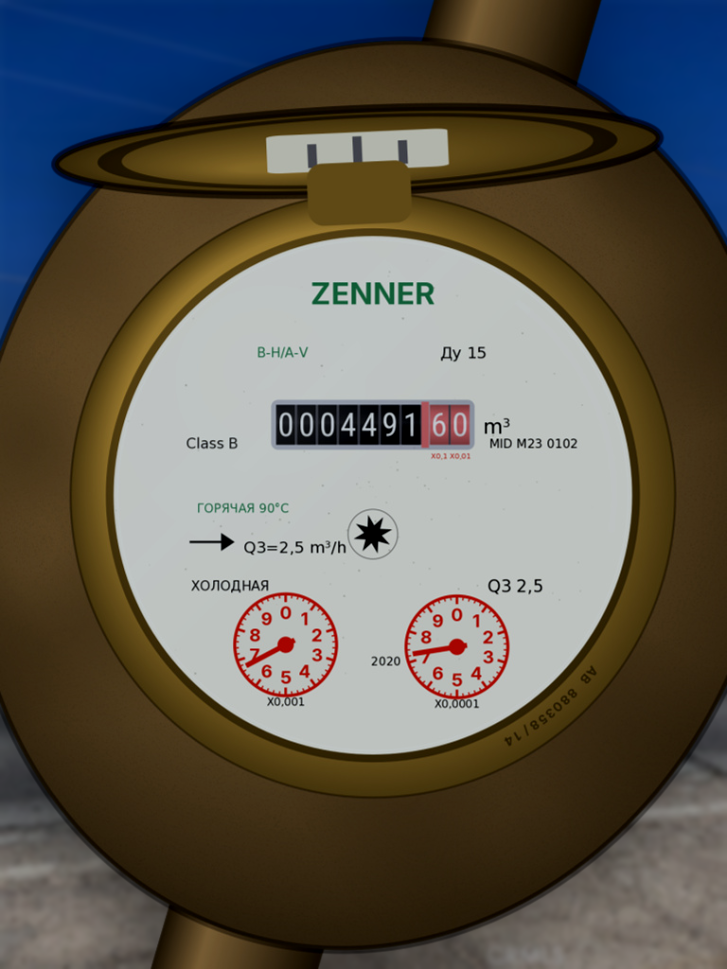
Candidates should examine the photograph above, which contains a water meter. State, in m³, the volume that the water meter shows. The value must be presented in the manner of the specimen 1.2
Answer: 4491.6067
